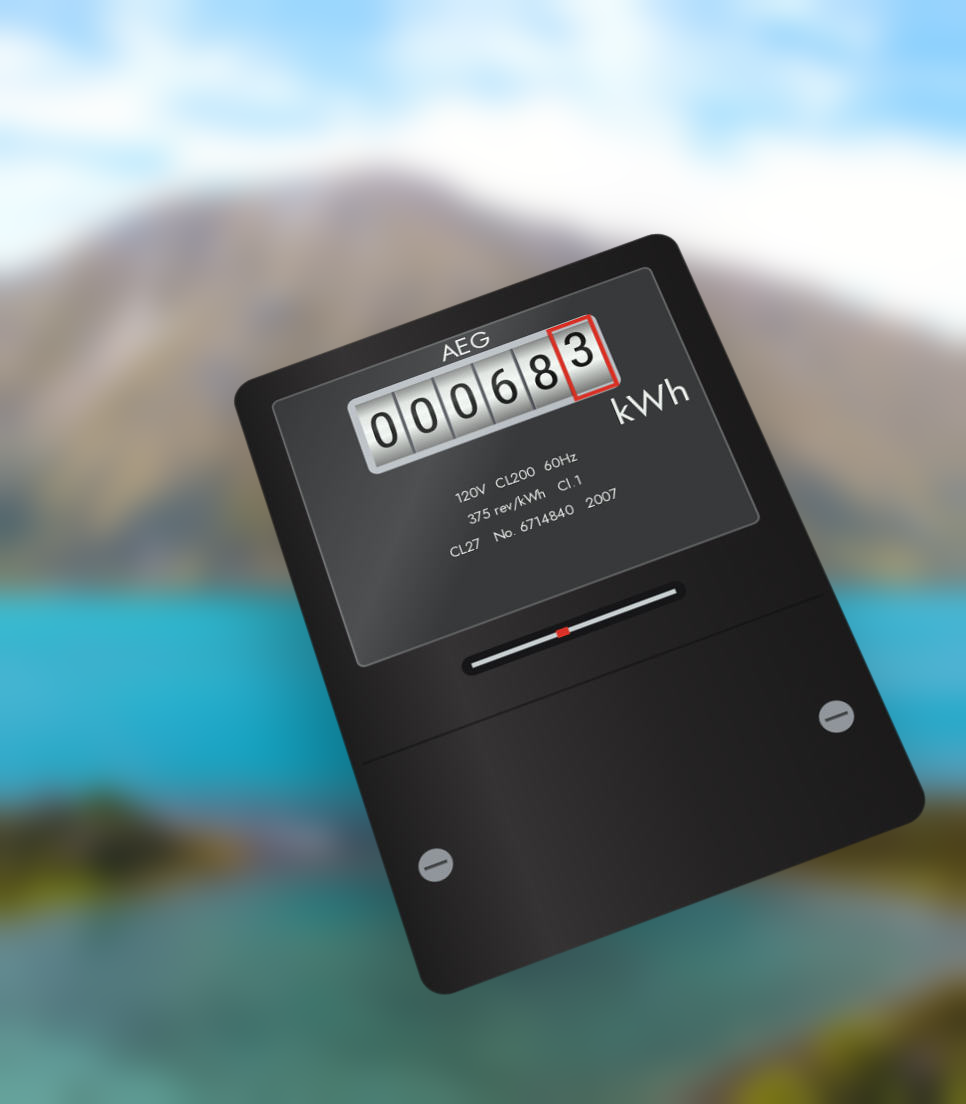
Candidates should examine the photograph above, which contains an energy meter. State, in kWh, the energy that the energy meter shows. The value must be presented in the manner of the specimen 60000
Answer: 68.3
